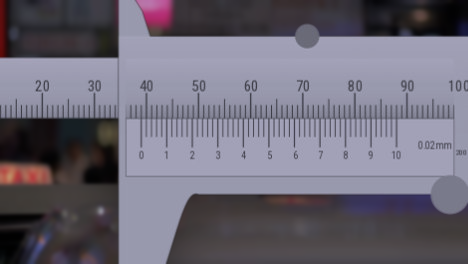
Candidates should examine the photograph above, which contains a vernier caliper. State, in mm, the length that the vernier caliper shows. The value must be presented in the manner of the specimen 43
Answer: 39.0
